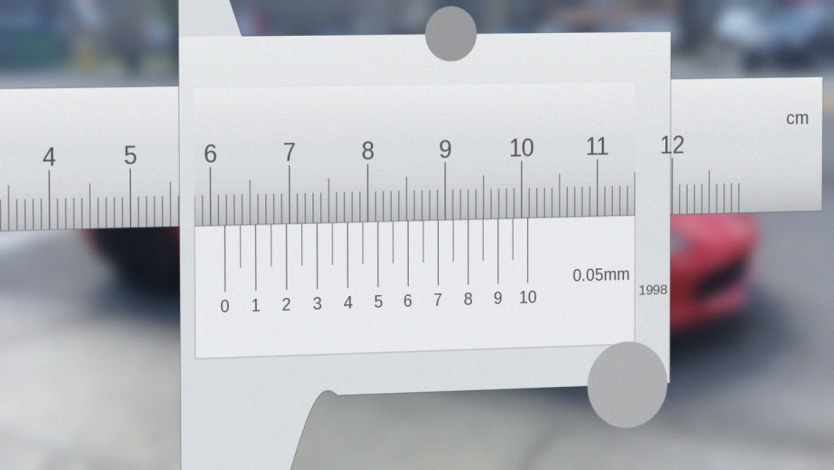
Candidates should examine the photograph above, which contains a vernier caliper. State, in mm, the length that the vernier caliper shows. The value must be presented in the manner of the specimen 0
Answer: 61.8
